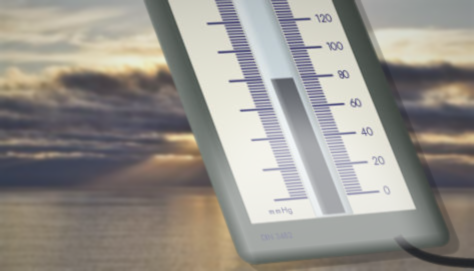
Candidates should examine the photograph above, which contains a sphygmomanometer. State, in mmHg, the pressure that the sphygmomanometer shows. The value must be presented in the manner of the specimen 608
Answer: 80
